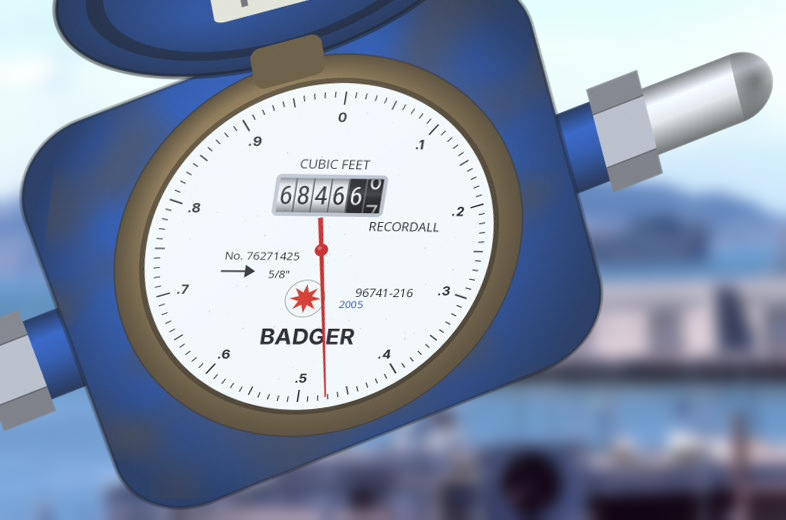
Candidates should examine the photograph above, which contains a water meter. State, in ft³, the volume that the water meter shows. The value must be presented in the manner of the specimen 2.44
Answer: 684666.47
